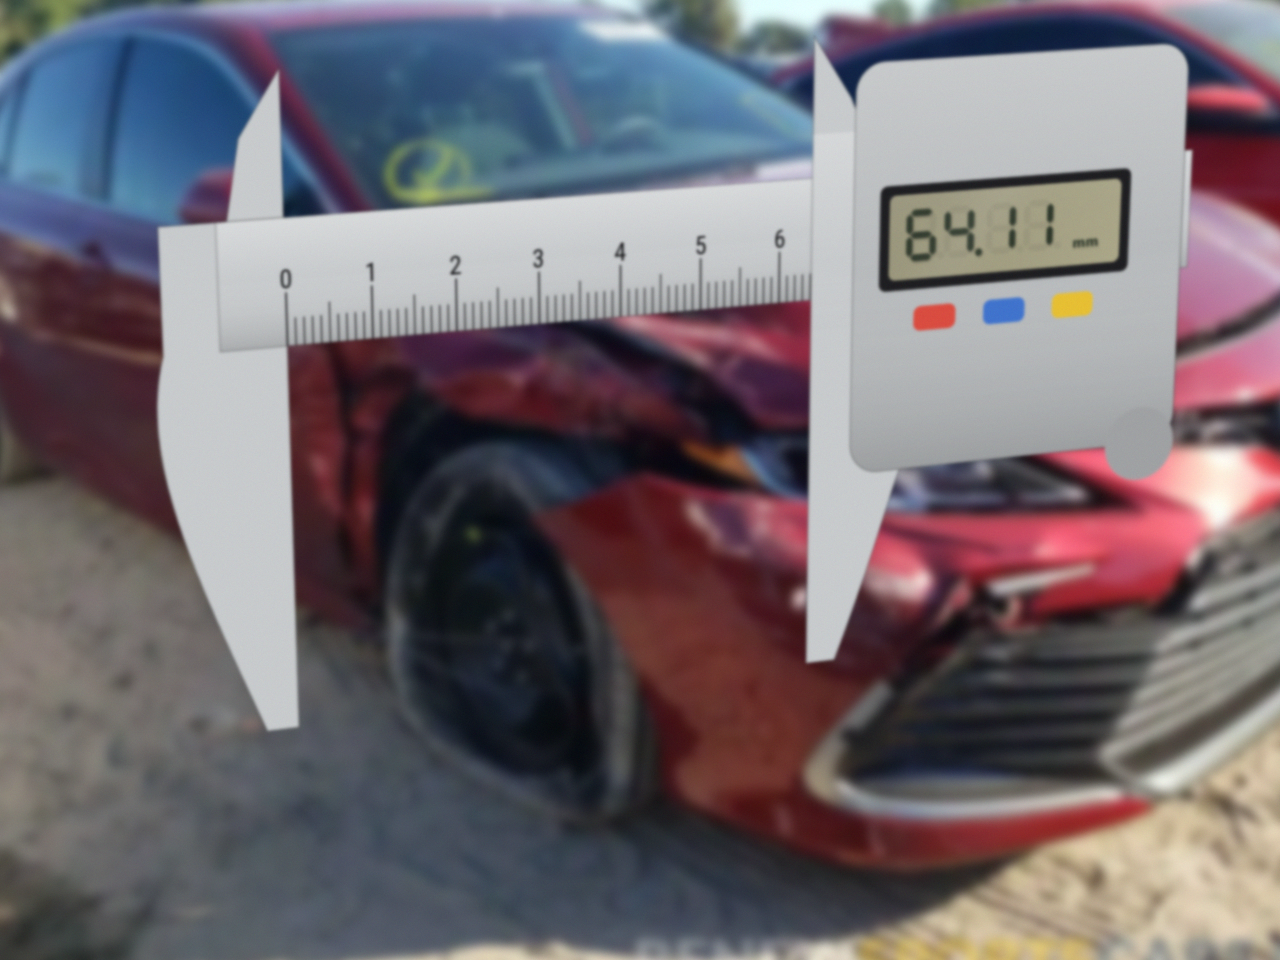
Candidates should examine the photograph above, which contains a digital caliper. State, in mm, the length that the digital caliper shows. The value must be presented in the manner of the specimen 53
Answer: 64.11
